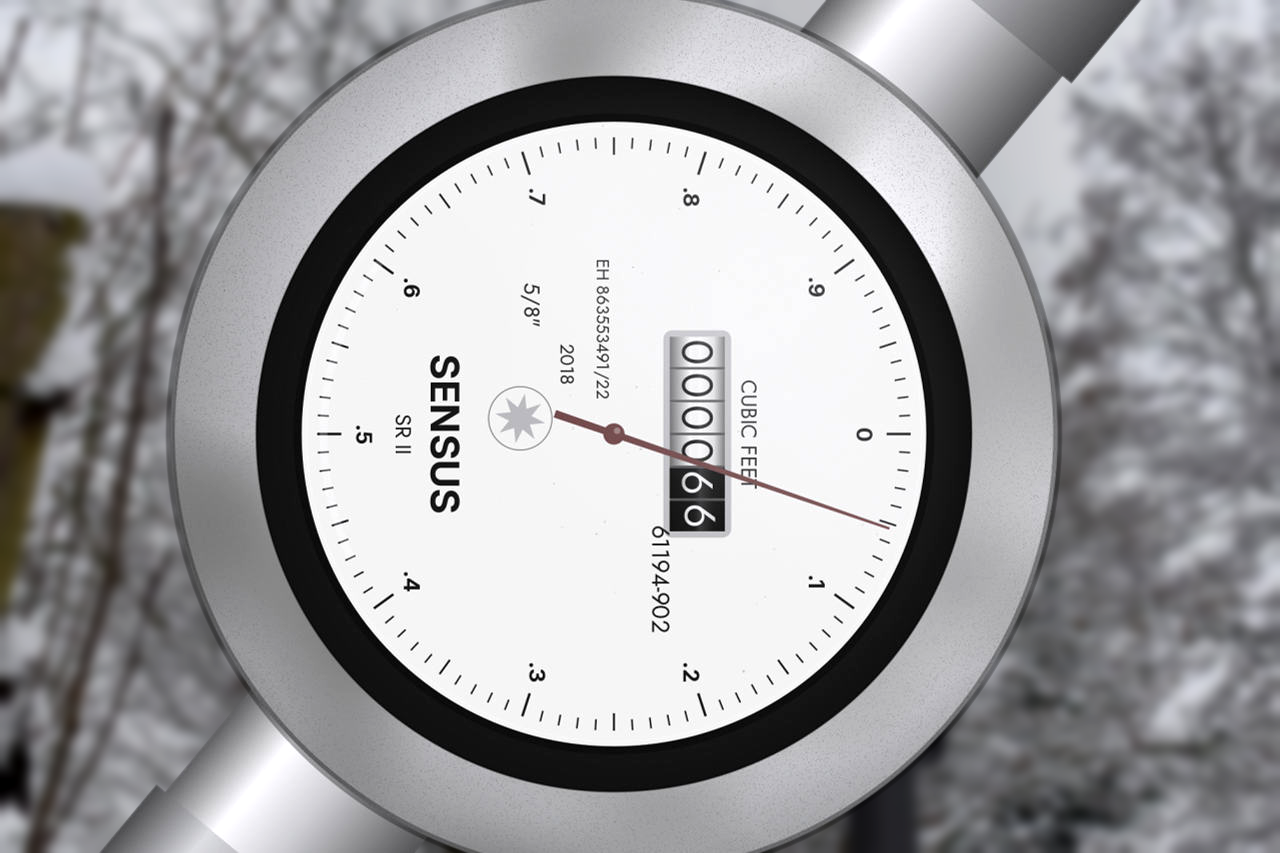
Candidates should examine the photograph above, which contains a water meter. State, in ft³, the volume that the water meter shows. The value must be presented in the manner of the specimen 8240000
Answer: 66.05
